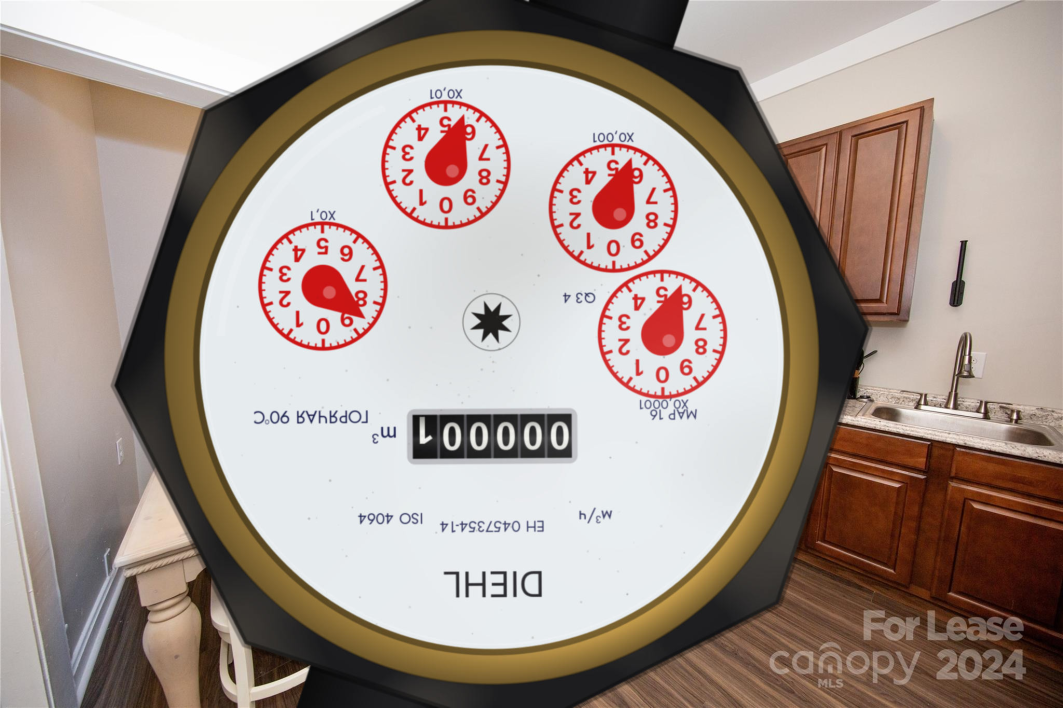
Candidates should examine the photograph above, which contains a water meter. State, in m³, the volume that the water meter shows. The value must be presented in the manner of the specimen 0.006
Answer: 0.8555
